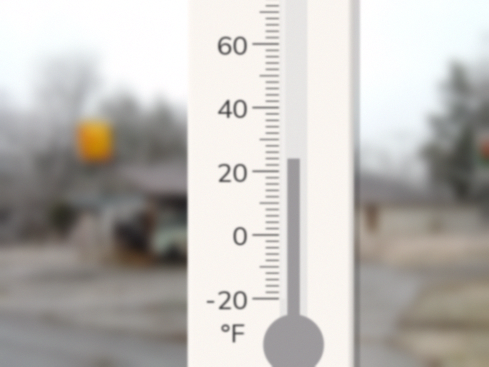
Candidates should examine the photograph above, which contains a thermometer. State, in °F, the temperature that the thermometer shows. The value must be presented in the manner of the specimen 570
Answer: 24
